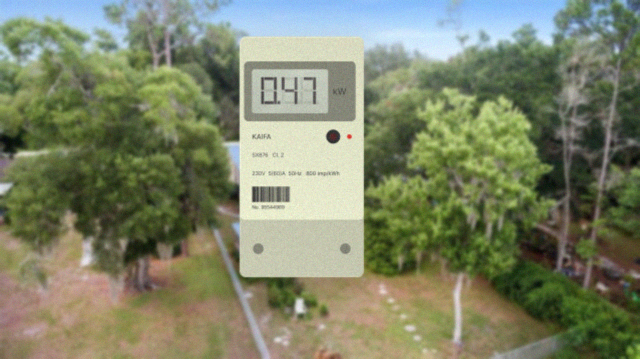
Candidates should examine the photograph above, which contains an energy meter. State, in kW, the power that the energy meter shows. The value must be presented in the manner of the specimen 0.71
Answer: 0.47
